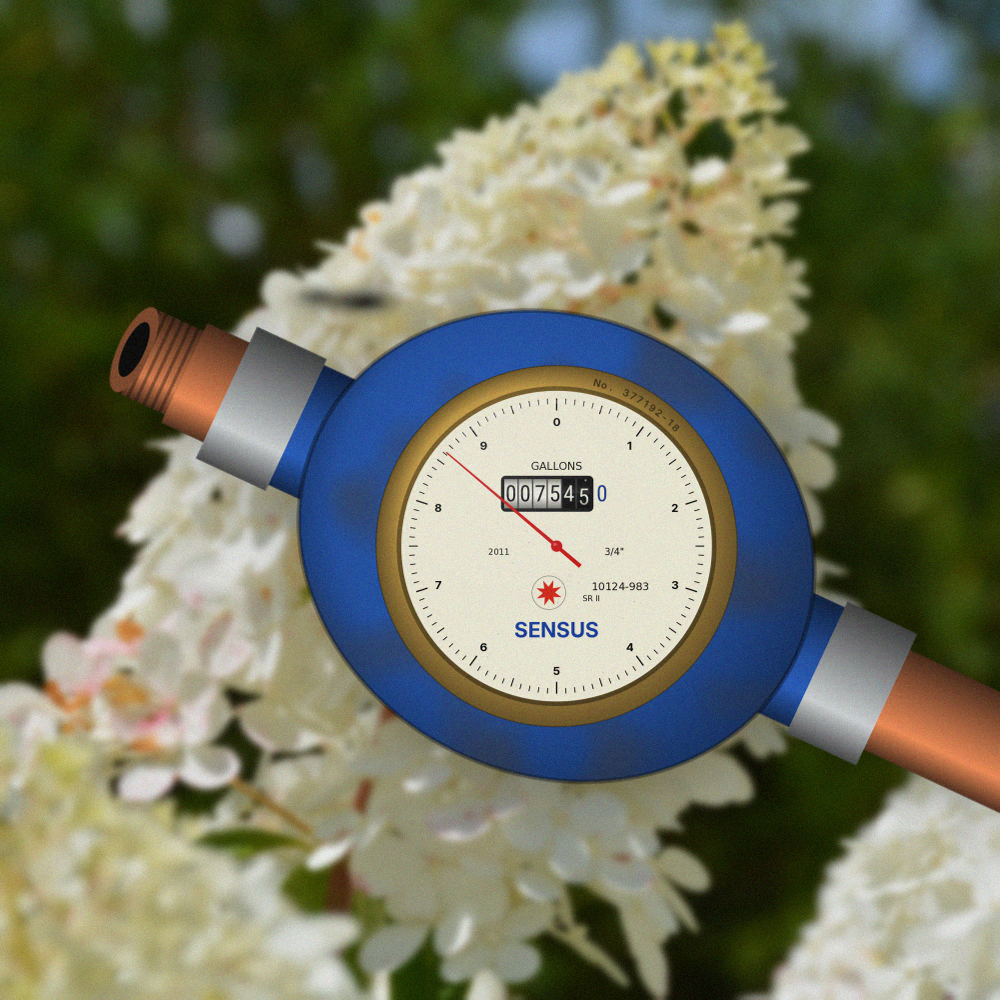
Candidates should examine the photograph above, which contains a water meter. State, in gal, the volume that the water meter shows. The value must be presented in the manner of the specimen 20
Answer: 75448.6
